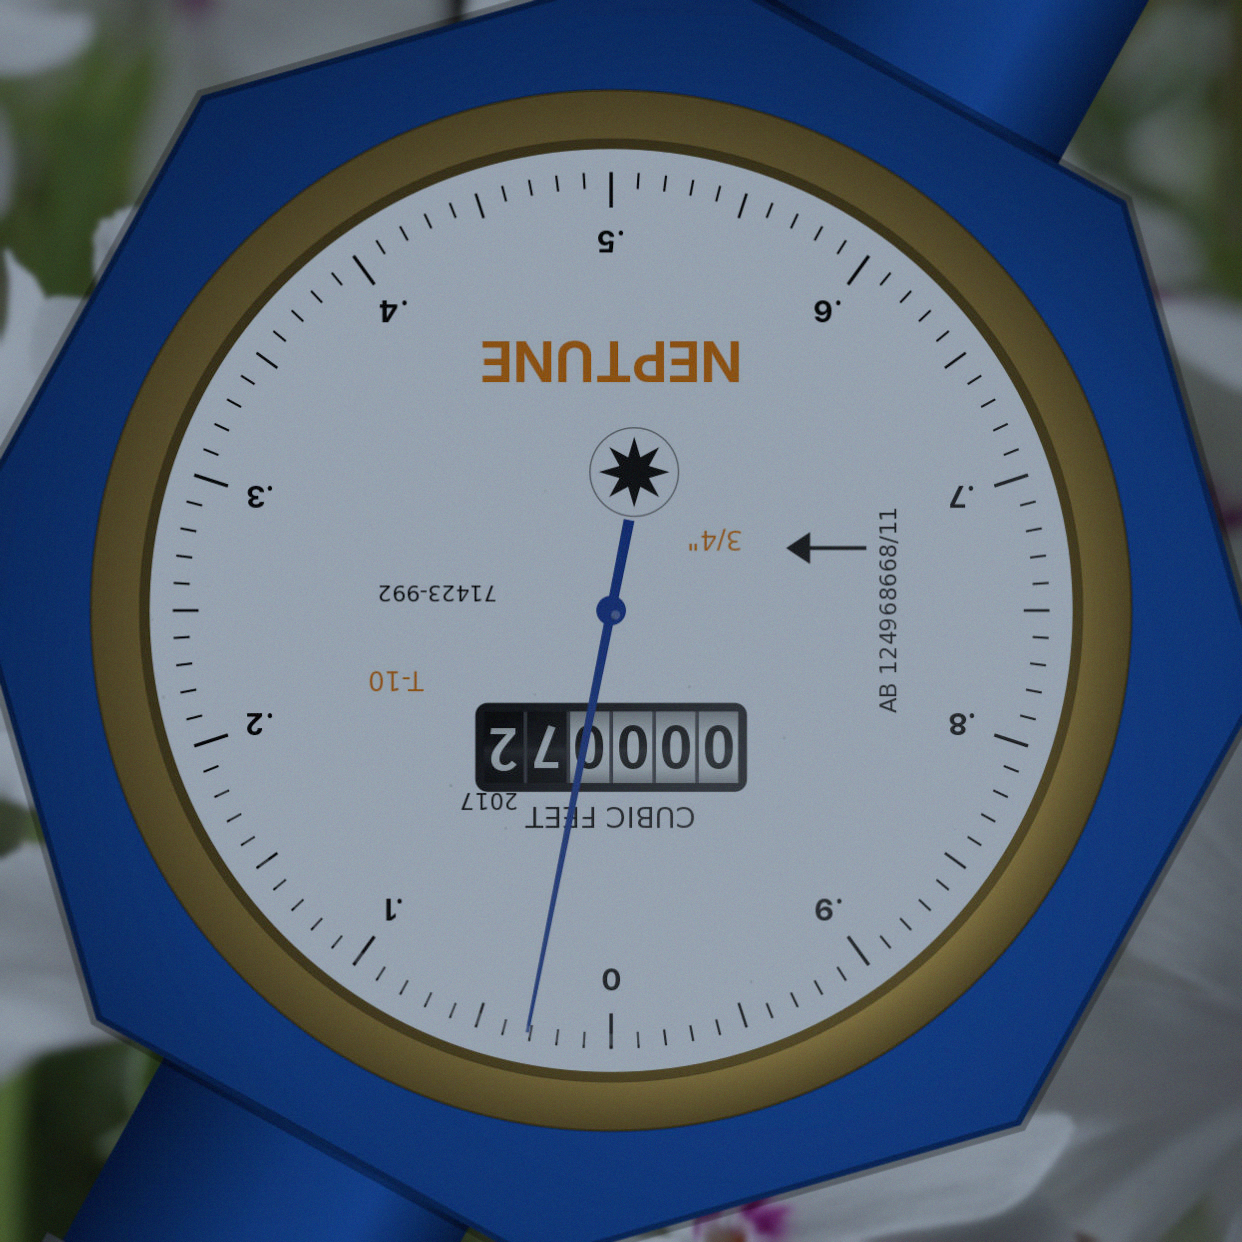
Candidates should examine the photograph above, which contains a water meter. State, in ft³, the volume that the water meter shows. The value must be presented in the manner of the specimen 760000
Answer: 72.03
